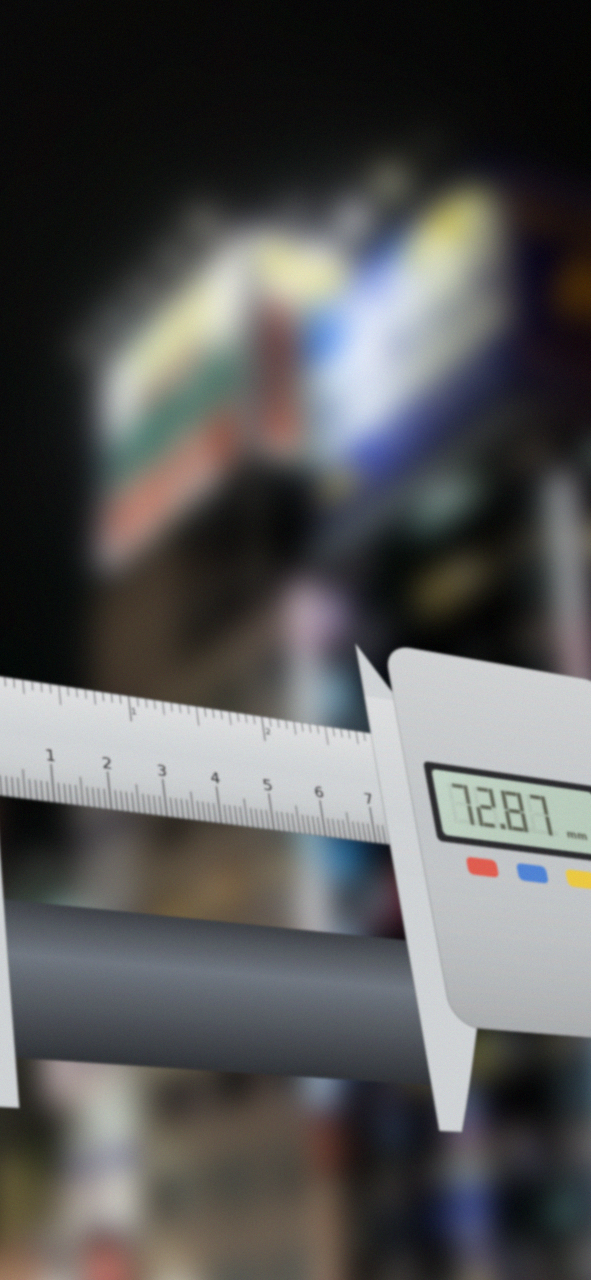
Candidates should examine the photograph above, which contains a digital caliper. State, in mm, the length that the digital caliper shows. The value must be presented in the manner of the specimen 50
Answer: 72.87
